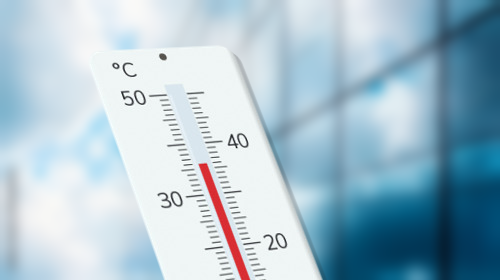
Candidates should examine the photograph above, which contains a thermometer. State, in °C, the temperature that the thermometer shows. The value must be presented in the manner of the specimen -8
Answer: 36
